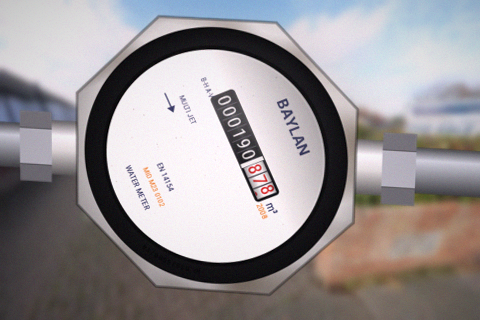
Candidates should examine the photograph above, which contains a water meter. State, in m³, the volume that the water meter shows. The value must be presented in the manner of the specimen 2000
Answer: 190.878
